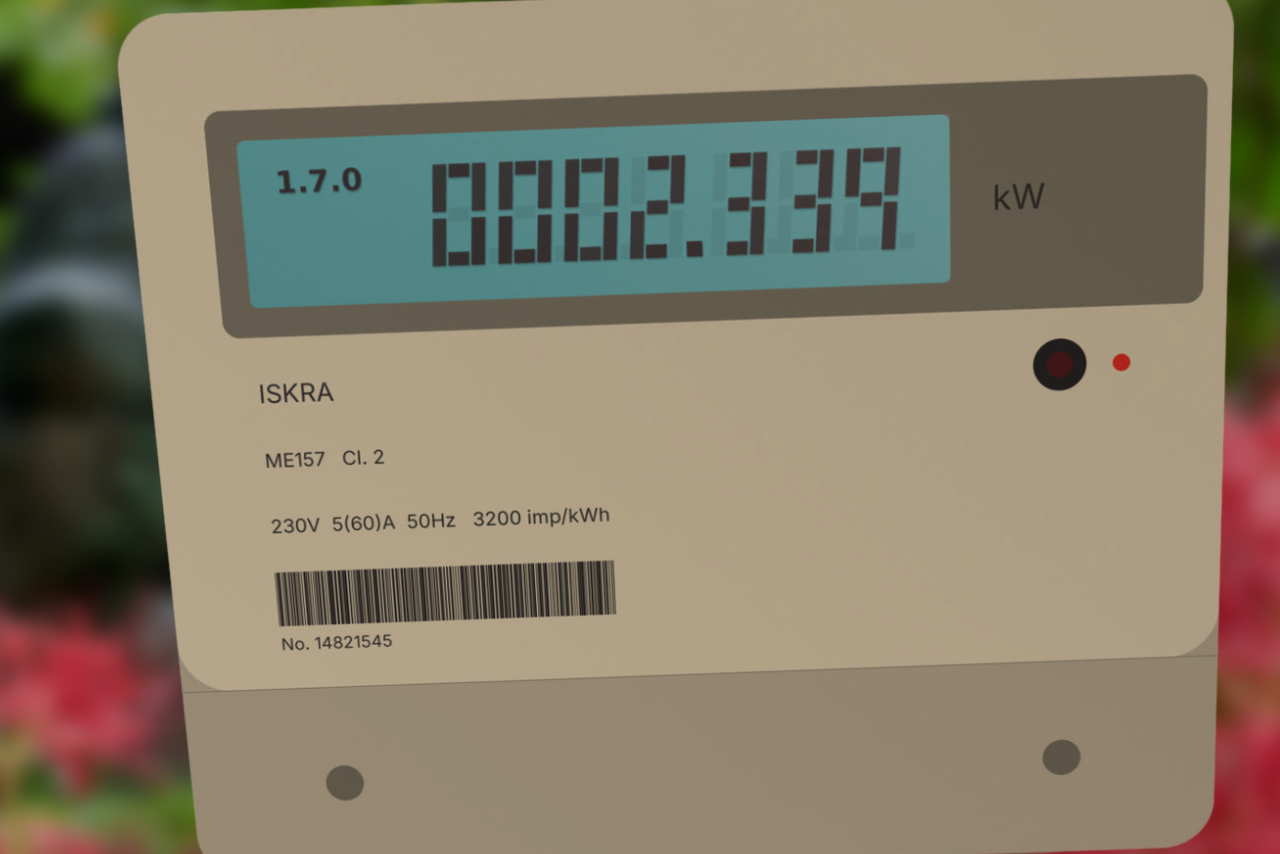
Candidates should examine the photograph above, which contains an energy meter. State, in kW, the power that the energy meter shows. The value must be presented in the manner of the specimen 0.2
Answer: 2.339
